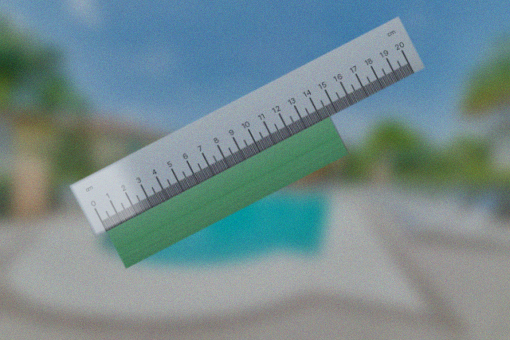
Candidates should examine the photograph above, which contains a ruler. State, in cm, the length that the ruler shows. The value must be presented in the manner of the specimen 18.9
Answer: 14.5
